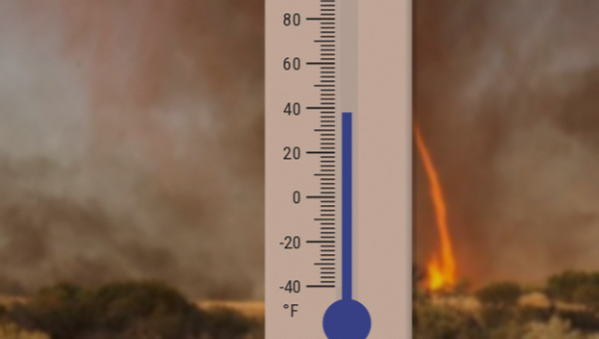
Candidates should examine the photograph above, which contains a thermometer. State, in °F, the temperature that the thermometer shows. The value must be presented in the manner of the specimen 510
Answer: 38
